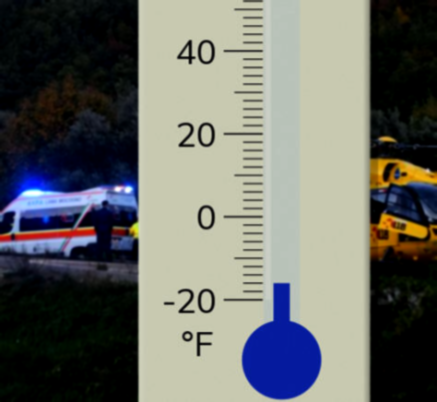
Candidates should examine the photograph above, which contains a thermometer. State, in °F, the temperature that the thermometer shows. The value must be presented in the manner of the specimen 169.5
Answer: -16
